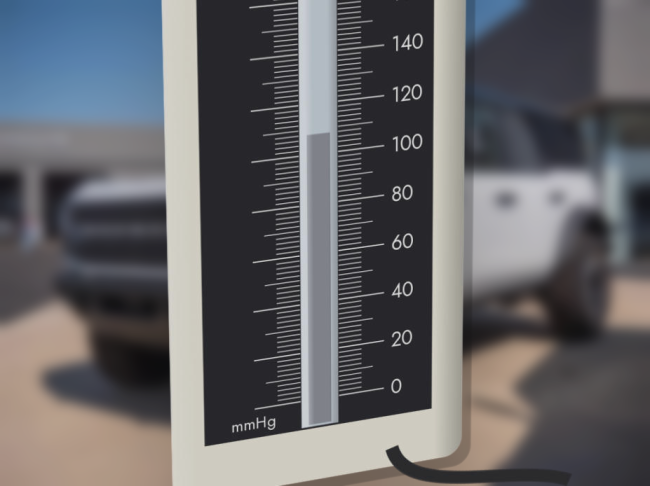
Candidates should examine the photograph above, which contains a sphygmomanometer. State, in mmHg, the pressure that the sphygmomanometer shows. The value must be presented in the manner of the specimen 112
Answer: 108
